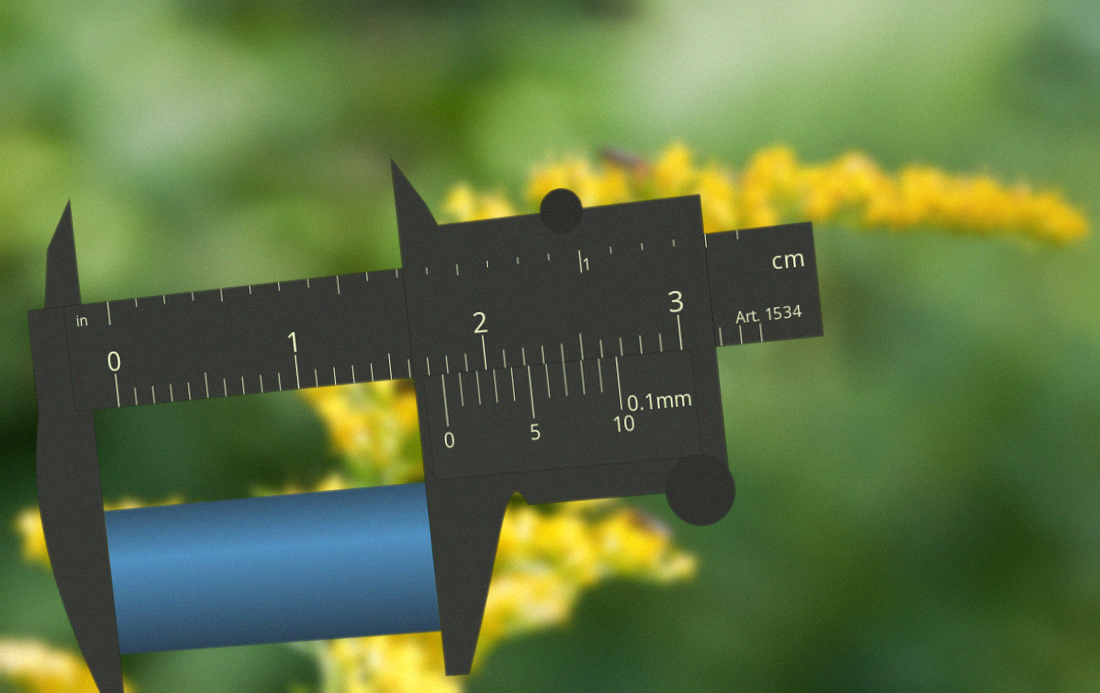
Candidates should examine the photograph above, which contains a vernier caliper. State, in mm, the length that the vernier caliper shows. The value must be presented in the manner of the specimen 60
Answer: 17.7
